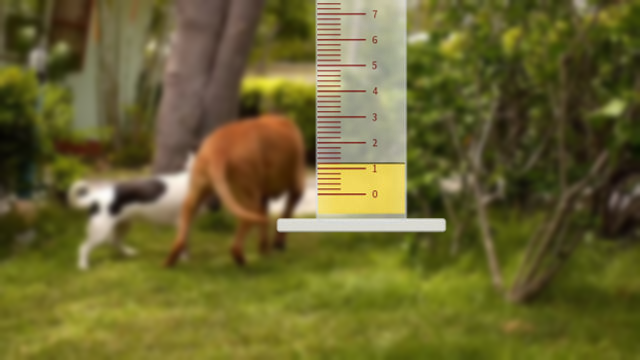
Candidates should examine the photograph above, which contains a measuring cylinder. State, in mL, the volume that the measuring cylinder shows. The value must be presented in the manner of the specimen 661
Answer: 1.2
